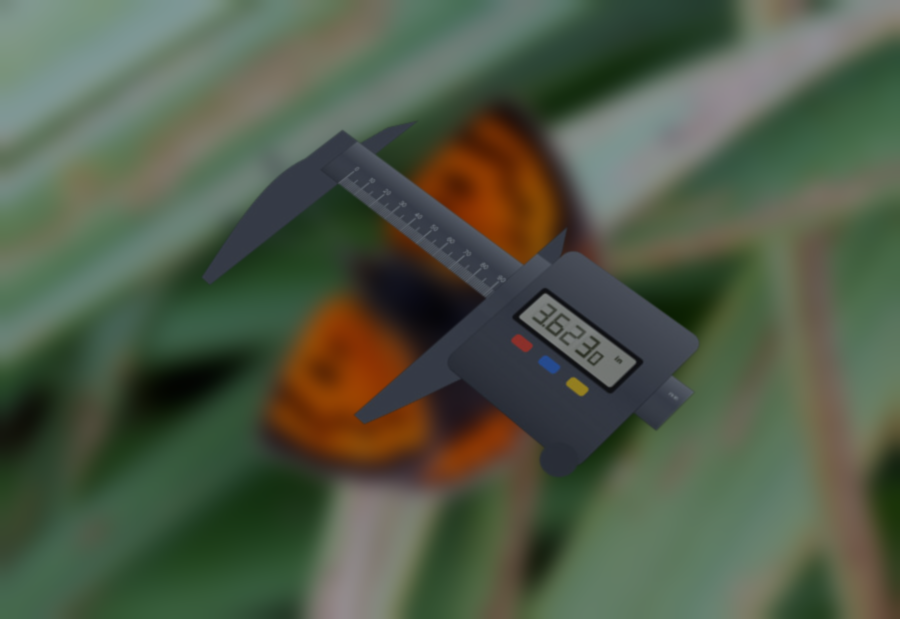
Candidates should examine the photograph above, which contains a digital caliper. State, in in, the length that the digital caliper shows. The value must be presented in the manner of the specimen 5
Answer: 3.6230
